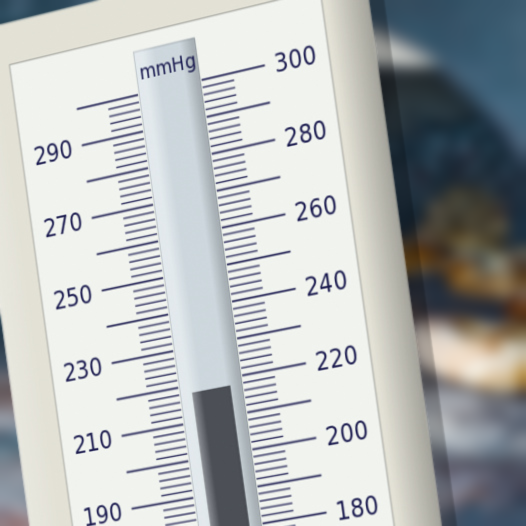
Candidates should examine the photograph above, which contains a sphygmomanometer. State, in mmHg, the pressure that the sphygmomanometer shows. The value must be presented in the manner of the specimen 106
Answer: 218
